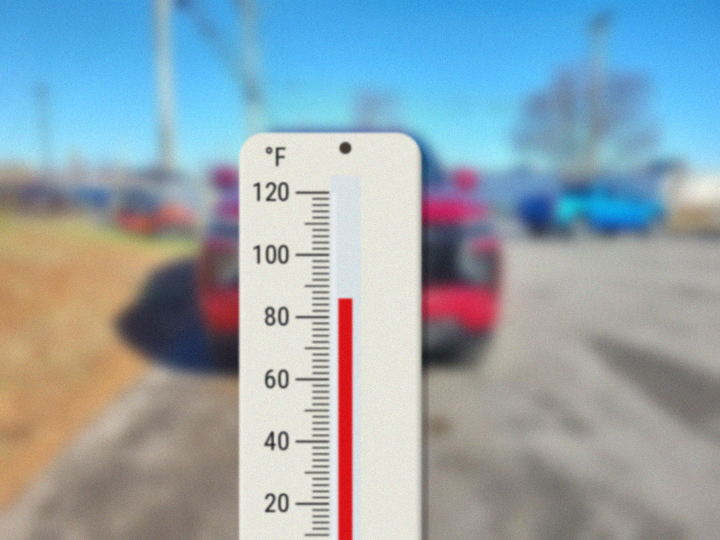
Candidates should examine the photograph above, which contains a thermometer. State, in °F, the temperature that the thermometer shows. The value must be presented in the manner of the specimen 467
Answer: 86
